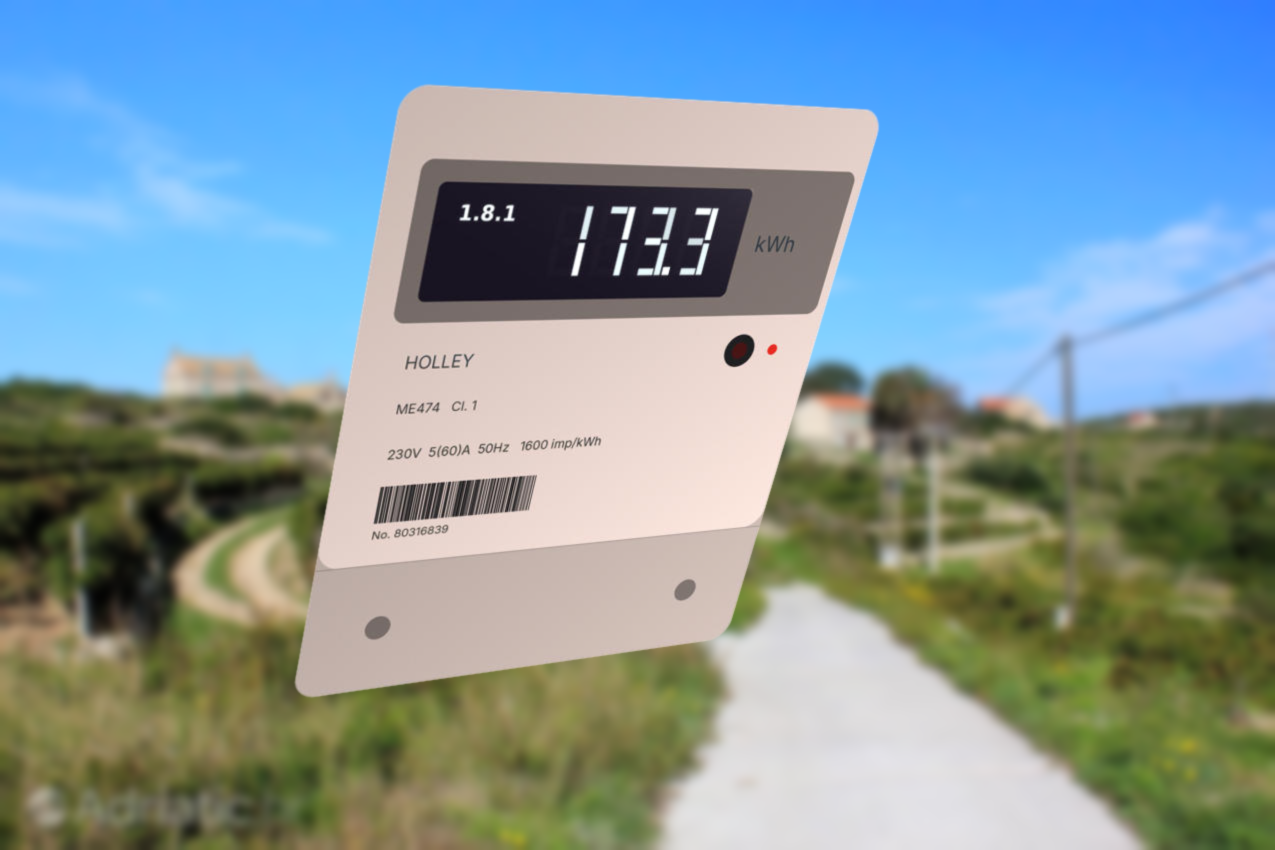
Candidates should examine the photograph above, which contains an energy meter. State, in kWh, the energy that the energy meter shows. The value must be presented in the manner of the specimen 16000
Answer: 173.3
